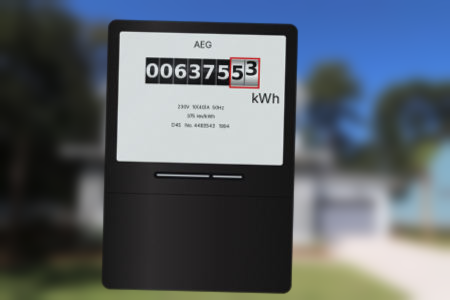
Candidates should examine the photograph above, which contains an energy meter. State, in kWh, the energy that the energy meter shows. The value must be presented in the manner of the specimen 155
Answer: 6375.53
